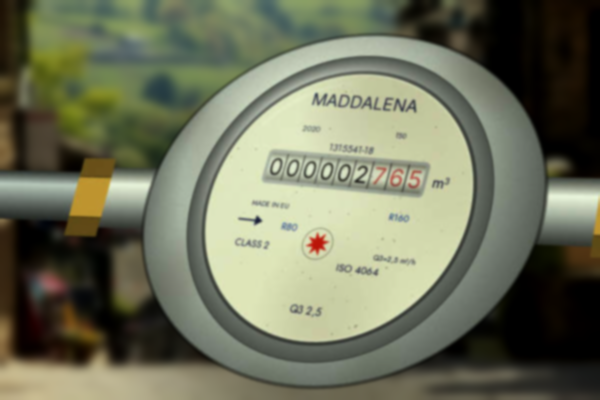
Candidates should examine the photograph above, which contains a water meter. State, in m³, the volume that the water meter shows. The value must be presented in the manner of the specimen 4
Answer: 2.765
